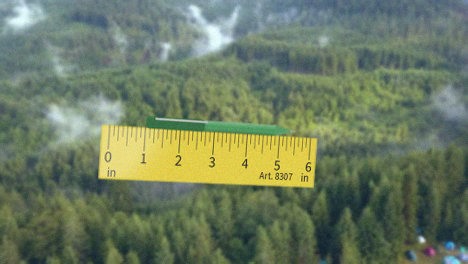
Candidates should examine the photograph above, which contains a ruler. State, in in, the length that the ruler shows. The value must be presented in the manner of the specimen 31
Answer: 4.5
